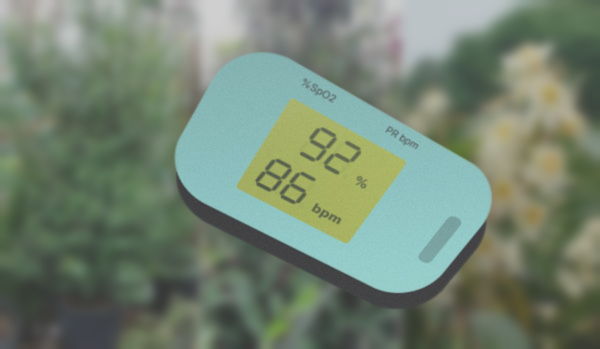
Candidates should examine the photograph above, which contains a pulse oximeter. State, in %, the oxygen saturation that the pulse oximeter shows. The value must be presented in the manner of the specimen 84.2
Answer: 92
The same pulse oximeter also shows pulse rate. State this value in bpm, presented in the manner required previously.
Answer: 86
